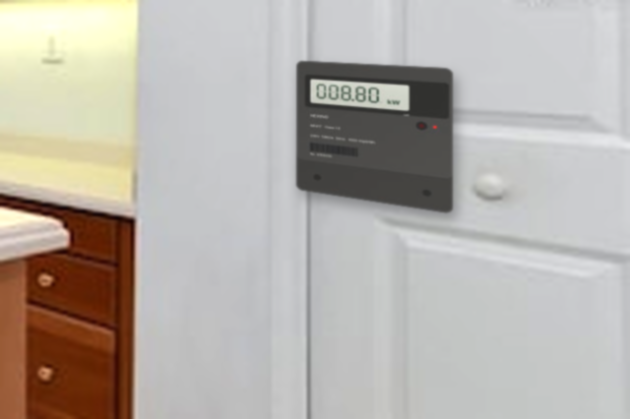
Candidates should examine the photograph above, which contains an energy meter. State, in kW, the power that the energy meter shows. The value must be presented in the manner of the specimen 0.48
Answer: 8.80
